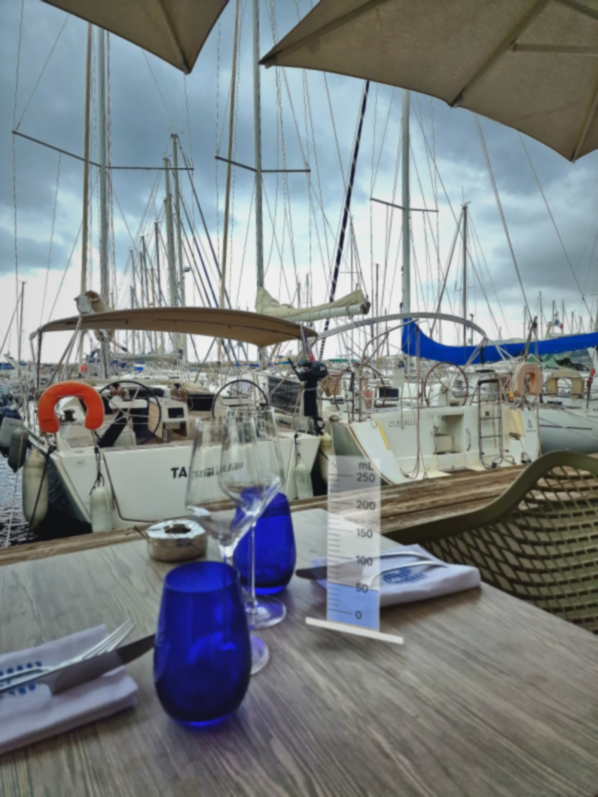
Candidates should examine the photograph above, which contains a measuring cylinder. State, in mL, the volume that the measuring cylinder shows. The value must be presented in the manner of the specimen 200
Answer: 50
